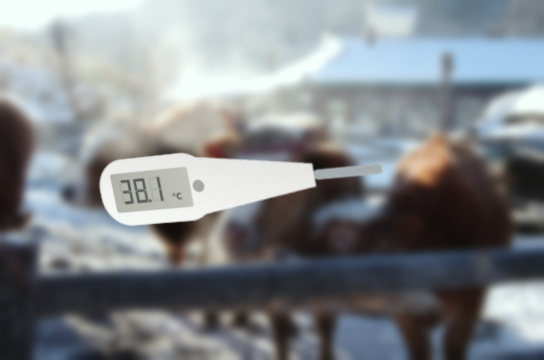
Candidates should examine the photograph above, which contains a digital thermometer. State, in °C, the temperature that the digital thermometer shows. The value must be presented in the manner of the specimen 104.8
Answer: 38.1
